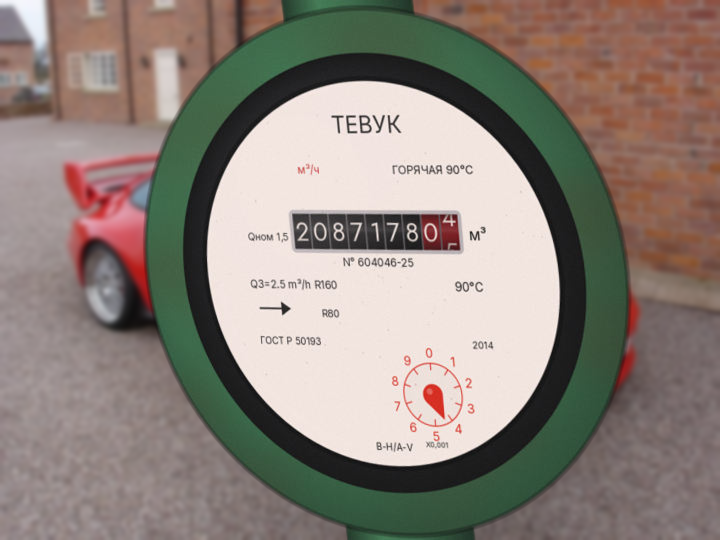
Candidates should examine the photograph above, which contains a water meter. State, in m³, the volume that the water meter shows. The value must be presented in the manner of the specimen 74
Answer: 2087178.044
